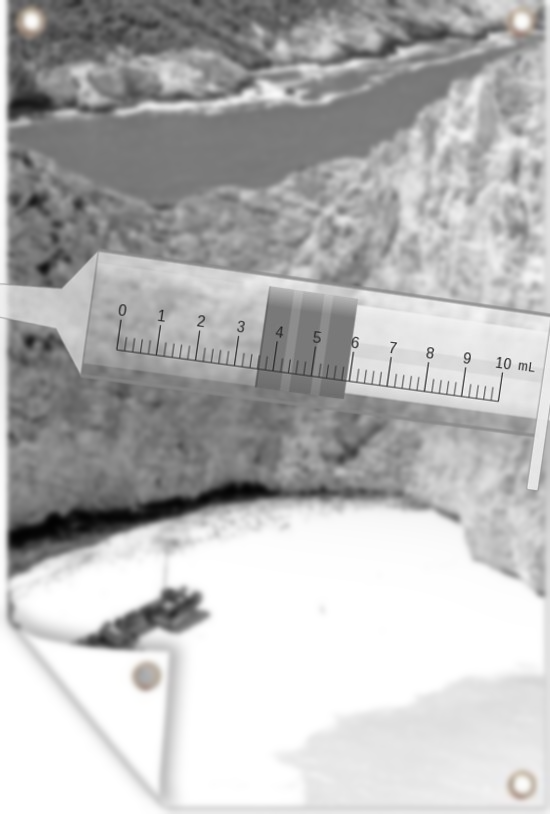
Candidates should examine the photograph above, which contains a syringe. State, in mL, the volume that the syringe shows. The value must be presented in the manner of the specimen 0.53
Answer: 3.6
